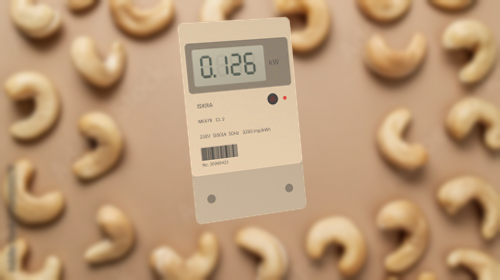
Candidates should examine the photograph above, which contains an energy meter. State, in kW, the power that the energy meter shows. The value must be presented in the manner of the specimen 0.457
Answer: 0.126
